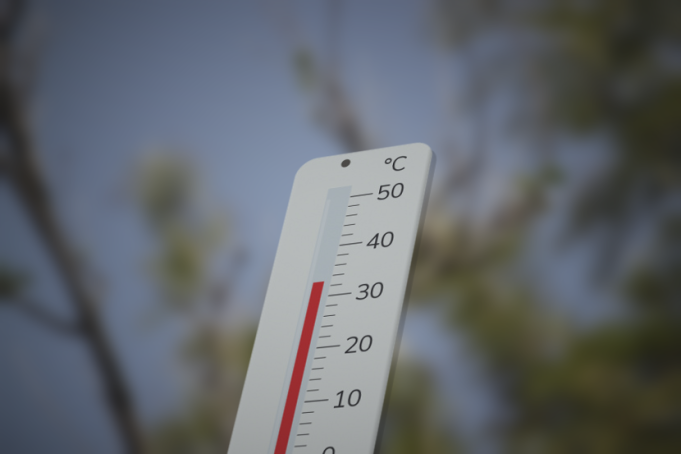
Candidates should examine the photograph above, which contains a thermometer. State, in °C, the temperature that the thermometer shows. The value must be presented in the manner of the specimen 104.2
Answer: 33
